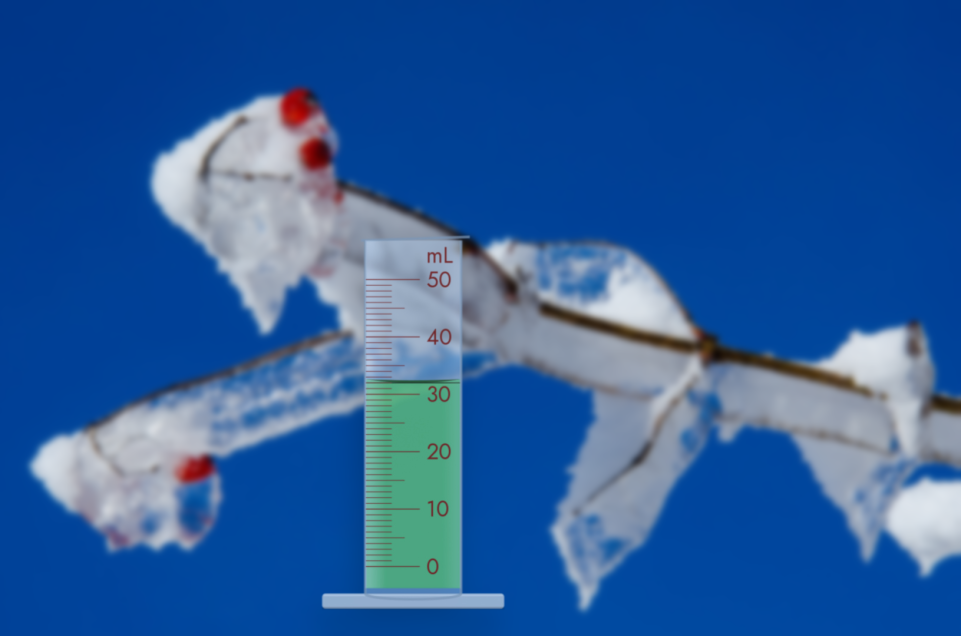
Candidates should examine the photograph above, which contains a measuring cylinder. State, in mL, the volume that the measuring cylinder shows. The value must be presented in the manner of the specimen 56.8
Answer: 32
